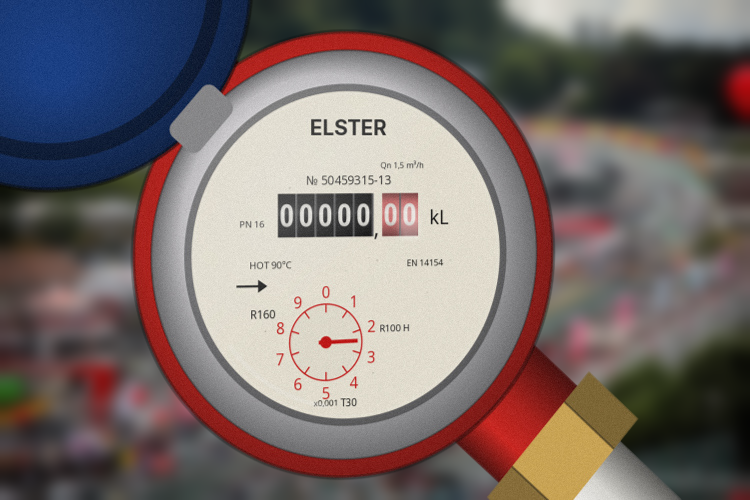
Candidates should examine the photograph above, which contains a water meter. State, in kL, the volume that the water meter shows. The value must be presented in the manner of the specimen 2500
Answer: 0.002
